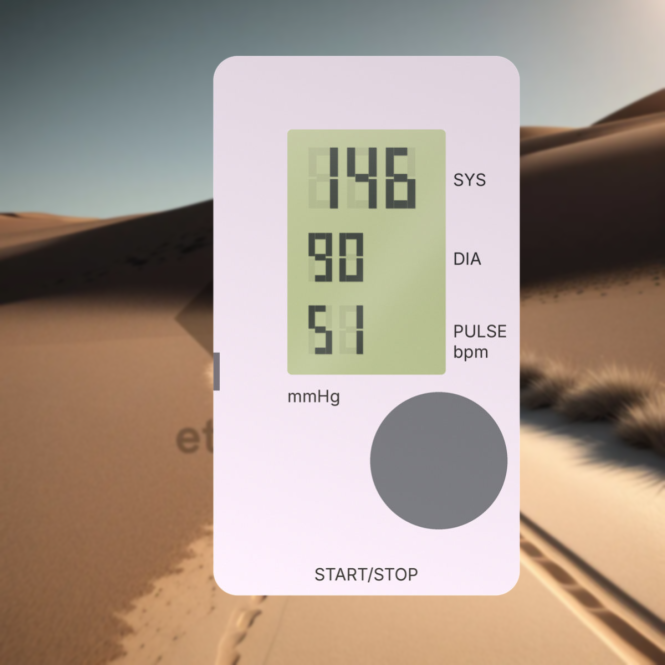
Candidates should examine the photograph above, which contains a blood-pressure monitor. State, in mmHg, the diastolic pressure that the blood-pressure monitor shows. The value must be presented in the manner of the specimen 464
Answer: 90
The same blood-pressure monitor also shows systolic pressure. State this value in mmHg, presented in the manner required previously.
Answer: 146
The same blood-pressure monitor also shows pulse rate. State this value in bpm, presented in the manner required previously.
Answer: 51
